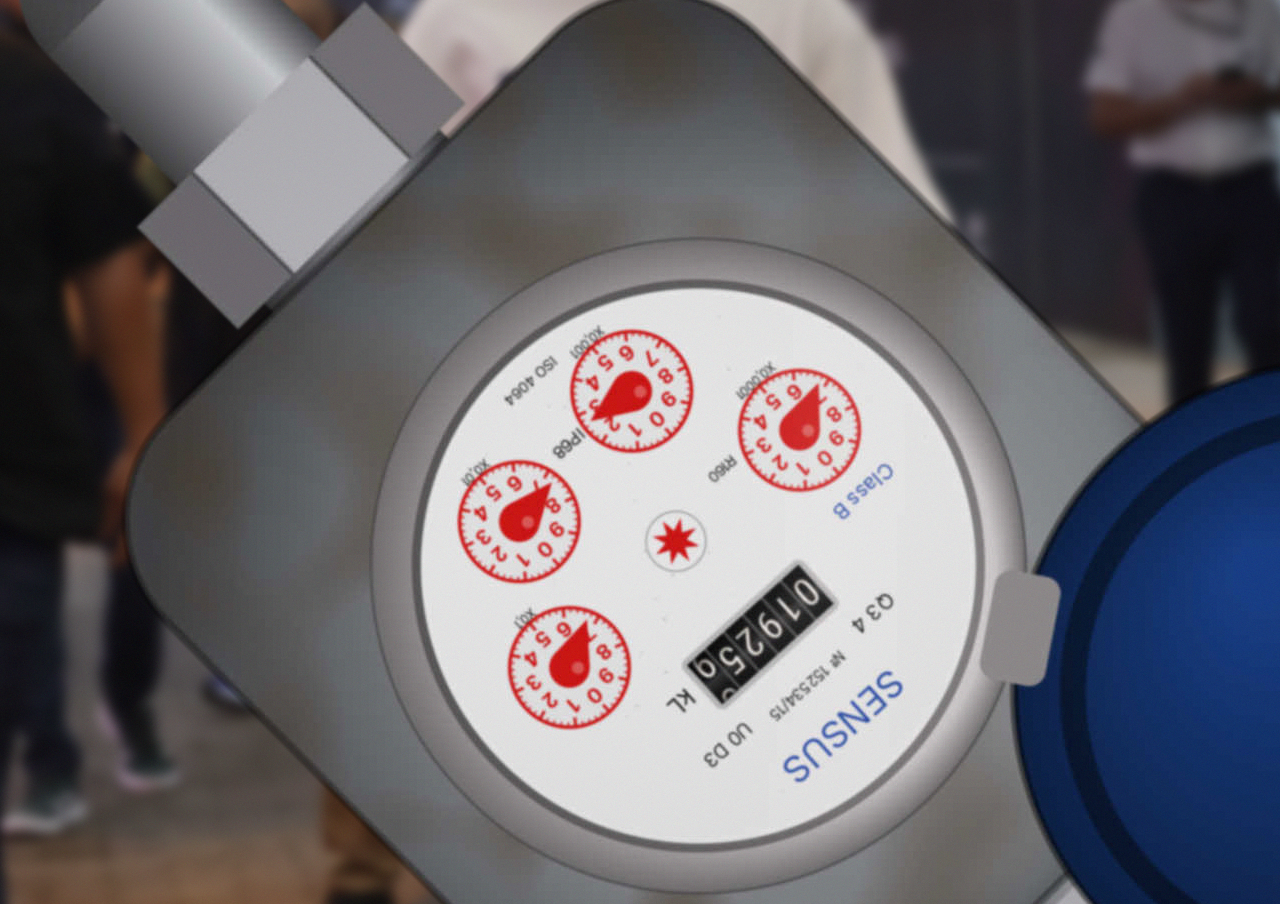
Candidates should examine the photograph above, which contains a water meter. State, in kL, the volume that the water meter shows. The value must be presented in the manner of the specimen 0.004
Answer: 19258.6726
